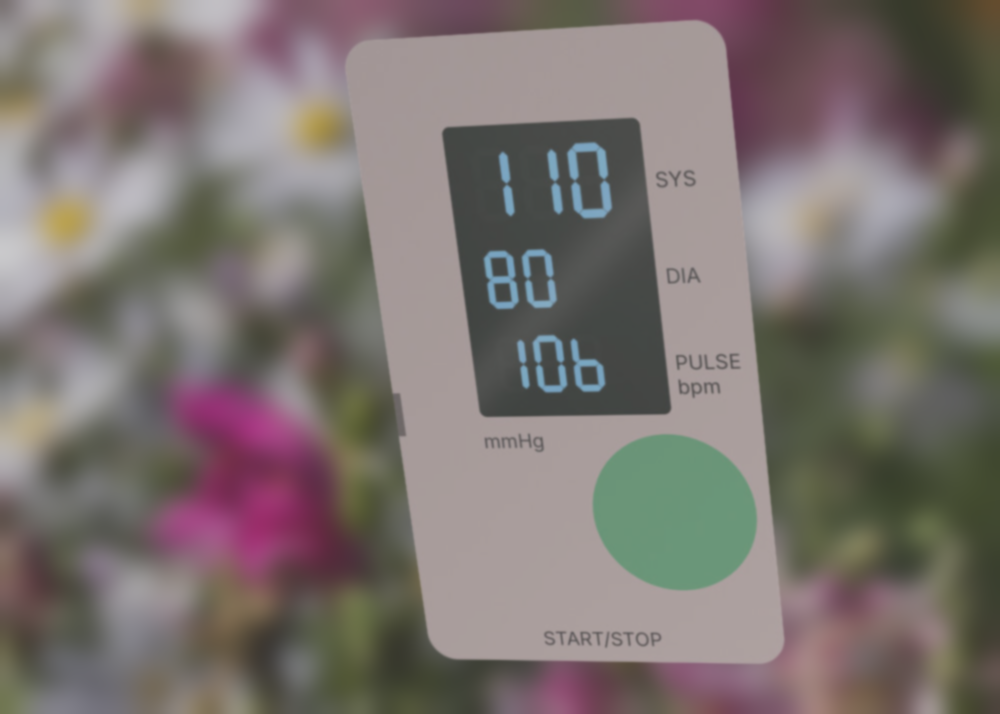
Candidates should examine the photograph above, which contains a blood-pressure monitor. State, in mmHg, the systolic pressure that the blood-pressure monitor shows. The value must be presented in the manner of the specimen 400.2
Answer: 110
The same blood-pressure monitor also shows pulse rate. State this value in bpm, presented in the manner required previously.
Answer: 106
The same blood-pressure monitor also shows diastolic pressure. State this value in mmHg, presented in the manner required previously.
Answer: 80
